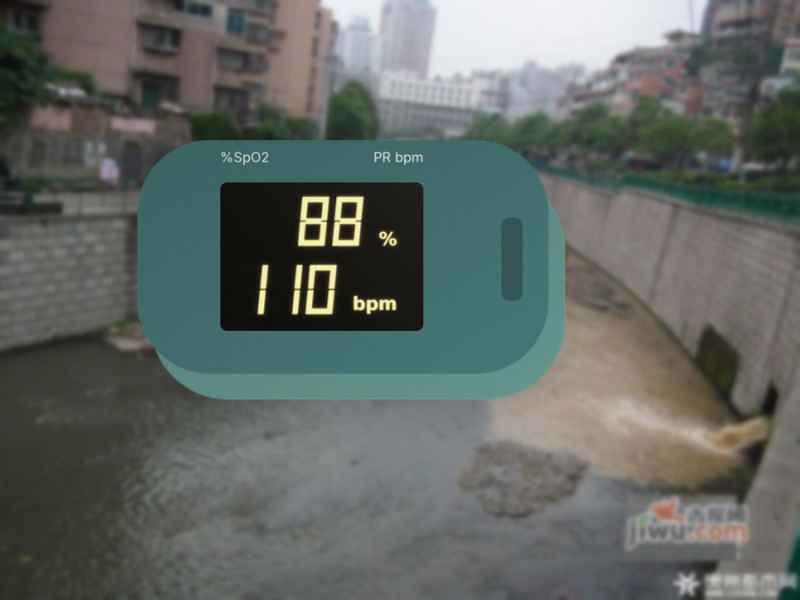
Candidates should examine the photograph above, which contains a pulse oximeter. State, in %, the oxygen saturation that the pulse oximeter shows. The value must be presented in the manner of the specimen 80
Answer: 88
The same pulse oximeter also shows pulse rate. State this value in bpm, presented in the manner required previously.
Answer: 110
